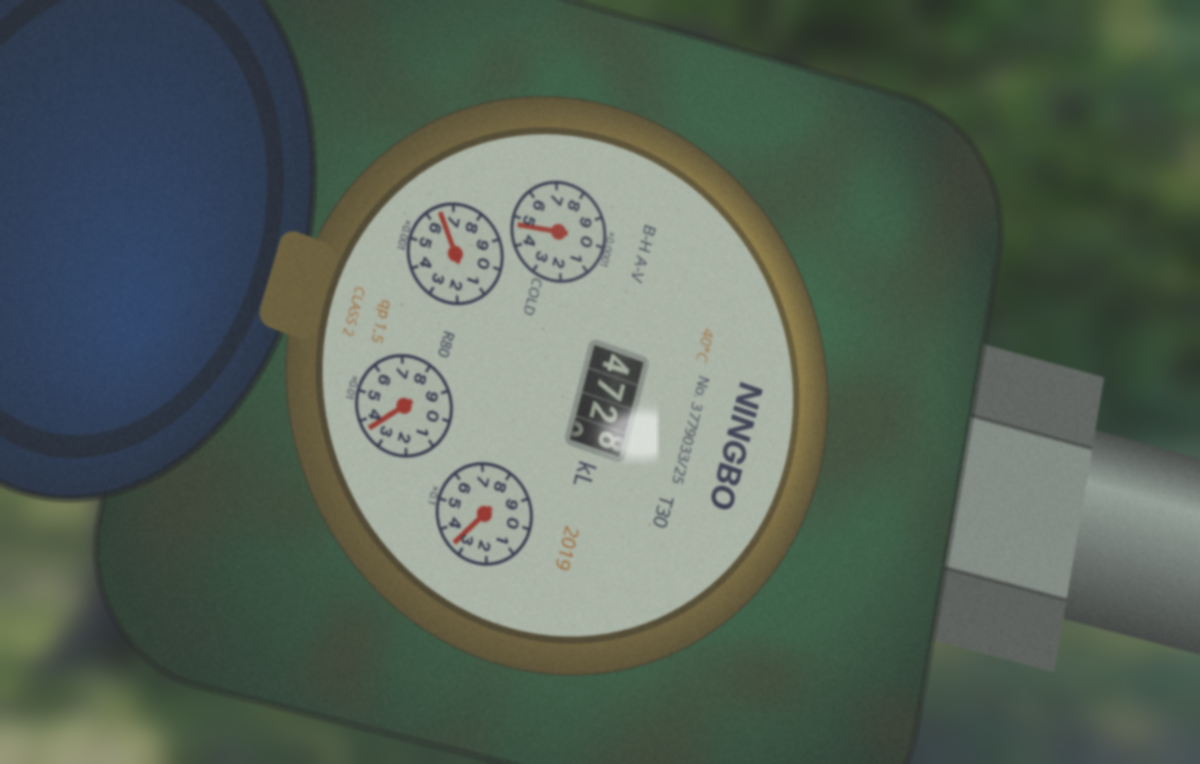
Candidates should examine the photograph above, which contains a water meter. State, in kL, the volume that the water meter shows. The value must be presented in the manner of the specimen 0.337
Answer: 4728.3364
